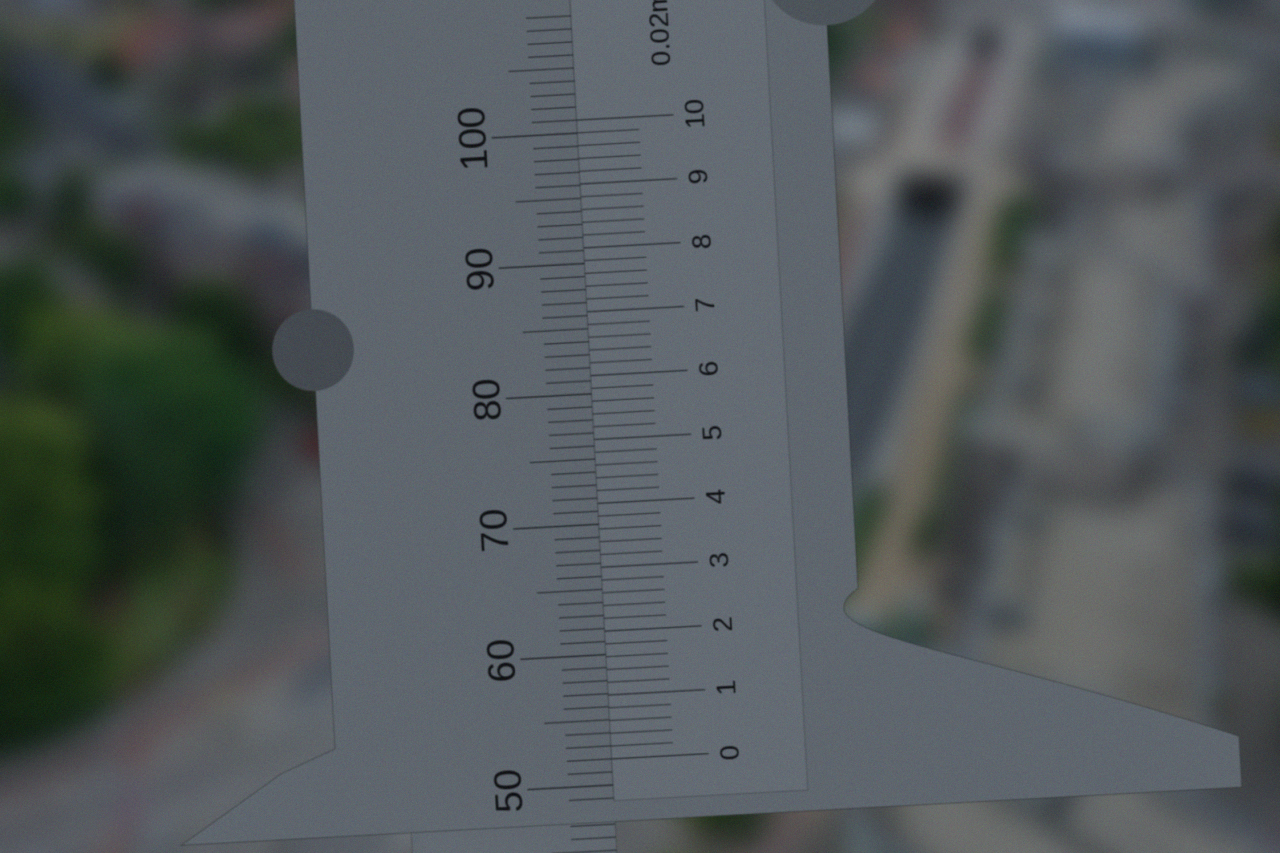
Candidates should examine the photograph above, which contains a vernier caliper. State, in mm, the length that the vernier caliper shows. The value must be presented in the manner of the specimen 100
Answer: 52.0
